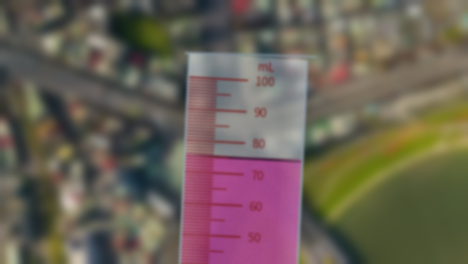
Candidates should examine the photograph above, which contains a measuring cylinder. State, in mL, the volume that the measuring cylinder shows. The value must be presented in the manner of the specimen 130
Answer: 75
